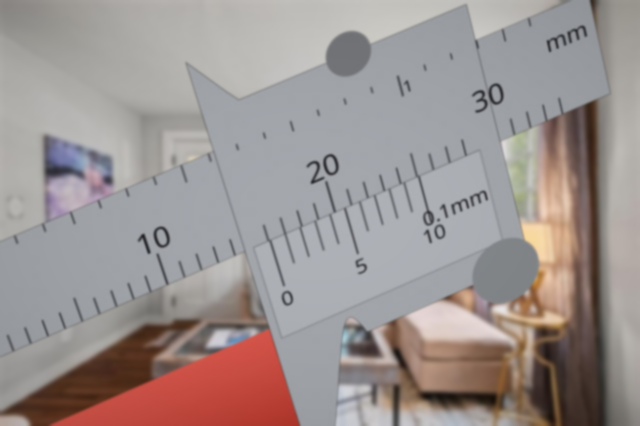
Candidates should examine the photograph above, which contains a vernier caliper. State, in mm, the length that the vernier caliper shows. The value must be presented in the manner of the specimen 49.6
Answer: 16.1
